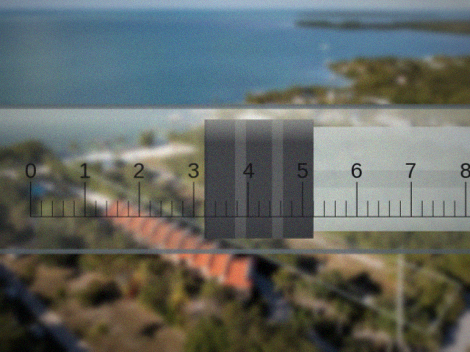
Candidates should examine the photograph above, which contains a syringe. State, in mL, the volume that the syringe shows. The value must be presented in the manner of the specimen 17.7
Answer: 3.2
